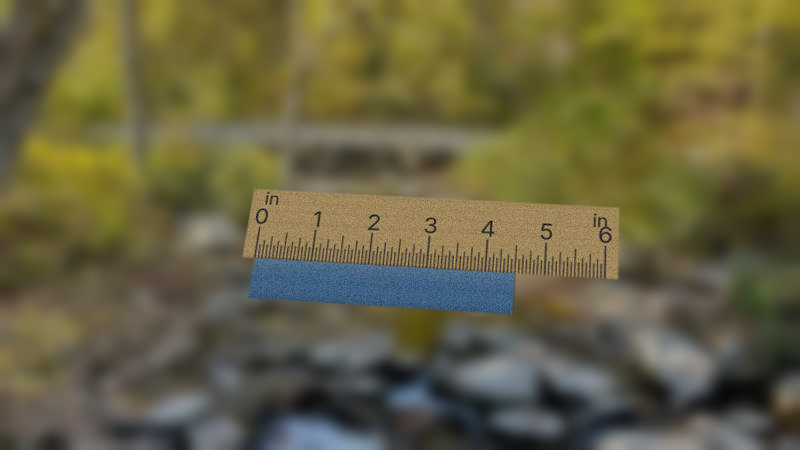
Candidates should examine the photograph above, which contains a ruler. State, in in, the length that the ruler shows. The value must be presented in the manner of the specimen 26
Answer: 4.5
